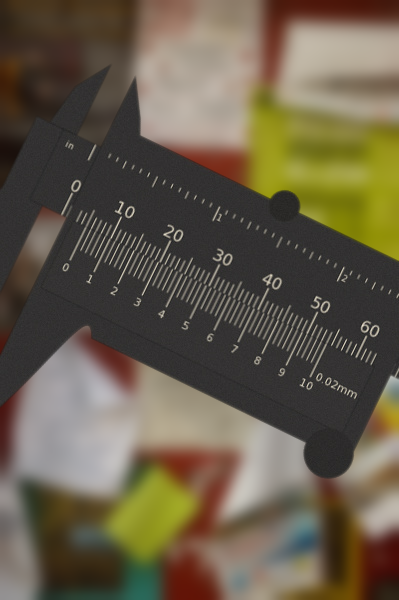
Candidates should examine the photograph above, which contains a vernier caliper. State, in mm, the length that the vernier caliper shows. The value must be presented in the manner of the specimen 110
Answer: 5.0
